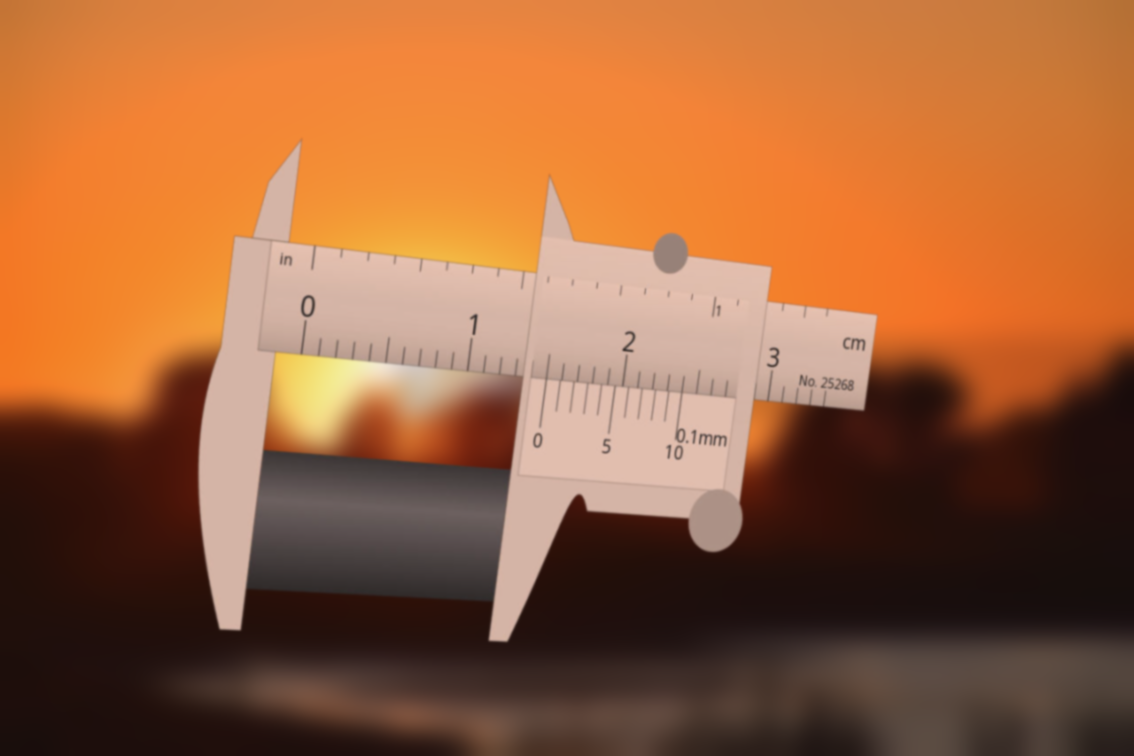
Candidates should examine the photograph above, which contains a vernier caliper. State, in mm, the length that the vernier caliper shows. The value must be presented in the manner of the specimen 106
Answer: 15.0
